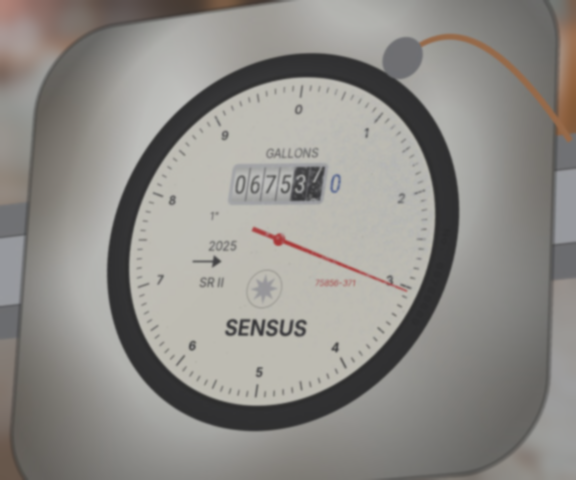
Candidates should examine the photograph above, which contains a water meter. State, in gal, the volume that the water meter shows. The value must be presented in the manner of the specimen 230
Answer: 675373.0
